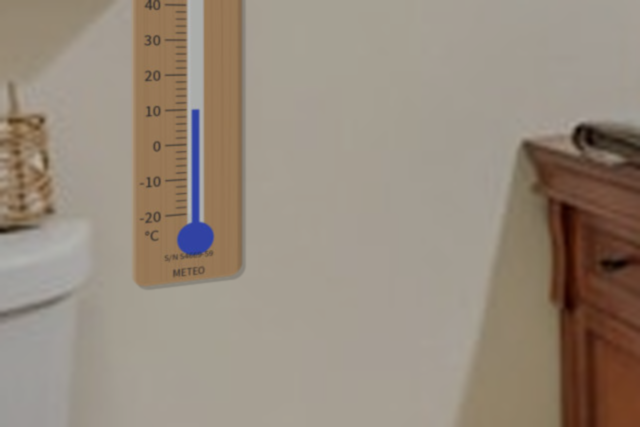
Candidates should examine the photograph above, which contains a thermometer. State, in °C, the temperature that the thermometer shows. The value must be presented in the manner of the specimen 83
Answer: 10
